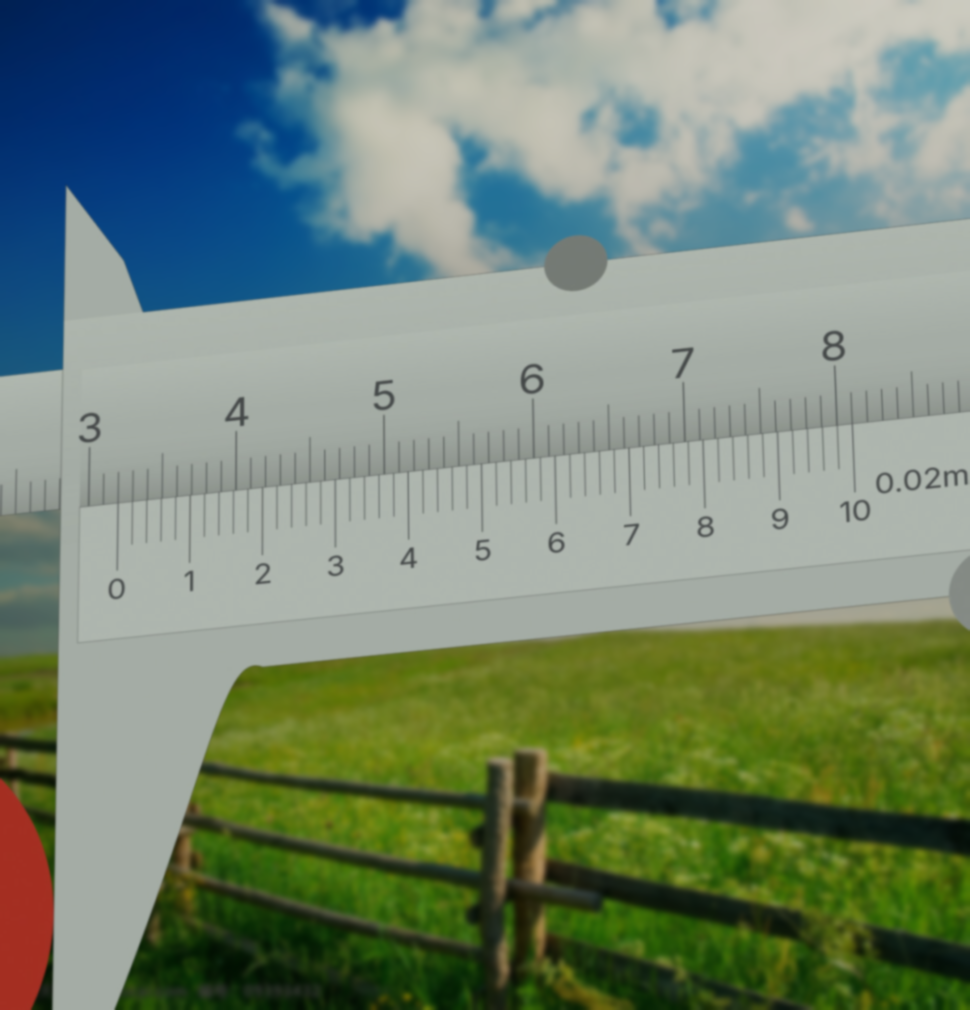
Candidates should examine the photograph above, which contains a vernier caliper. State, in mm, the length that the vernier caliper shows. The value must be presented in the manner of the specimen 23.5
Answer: 32.0
